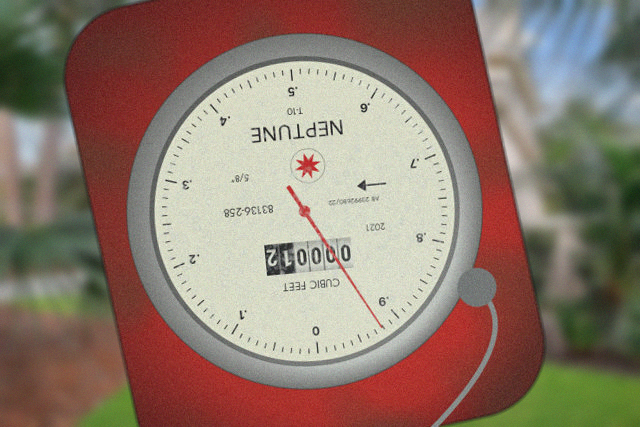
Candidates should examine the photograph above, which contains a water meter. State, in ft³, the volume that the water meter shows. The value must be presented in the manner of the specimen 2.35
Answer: 11.92
